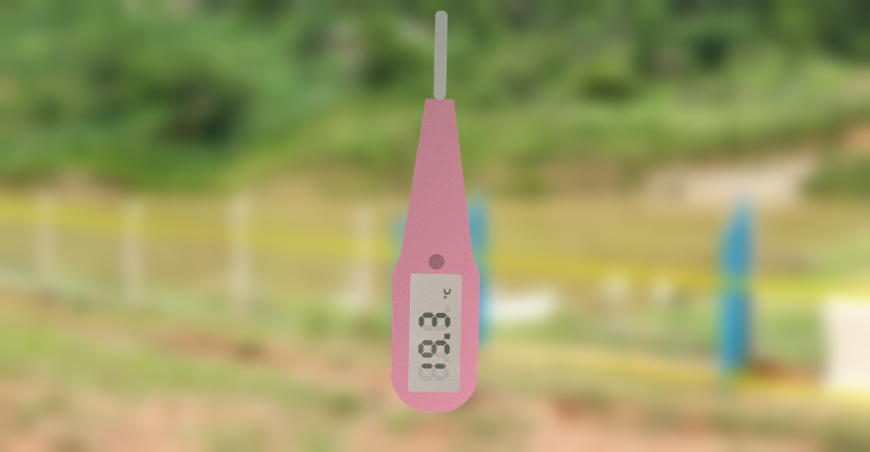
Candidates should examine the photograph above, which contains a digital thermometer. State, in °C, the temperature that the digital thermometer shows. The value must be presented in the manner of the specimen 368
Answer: 19.3
